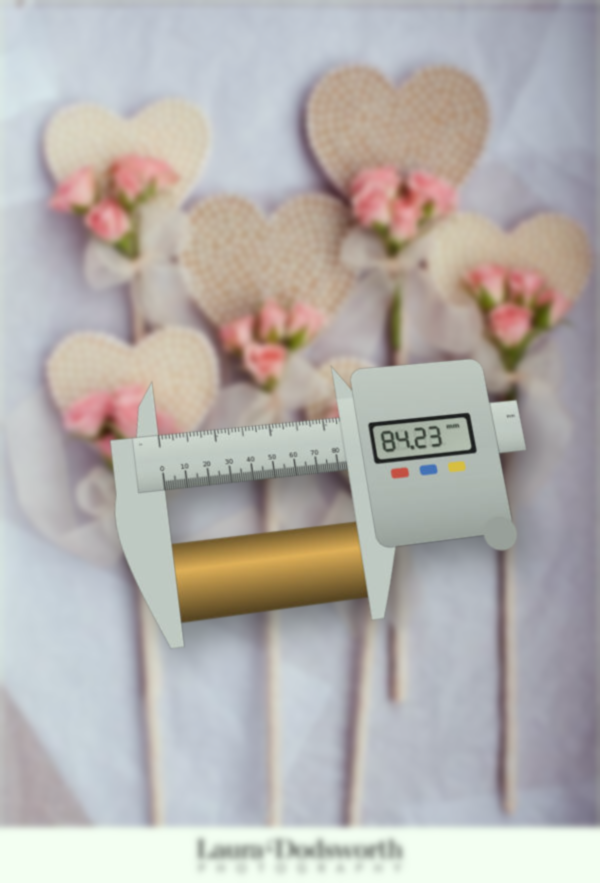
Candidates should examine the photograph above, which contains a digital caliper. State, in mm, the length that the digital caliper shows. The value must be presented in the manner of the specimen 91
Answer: 84.23
